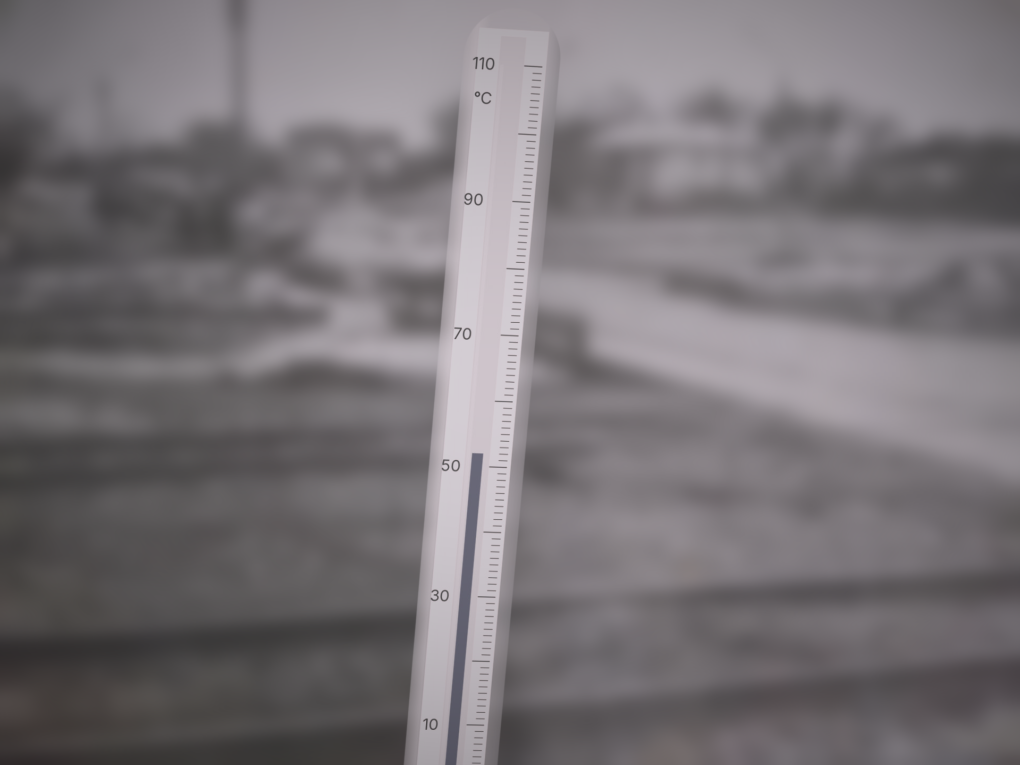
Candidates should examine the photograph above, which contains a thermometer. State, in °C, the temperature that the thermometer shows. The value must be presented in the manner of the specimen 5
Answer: 52
